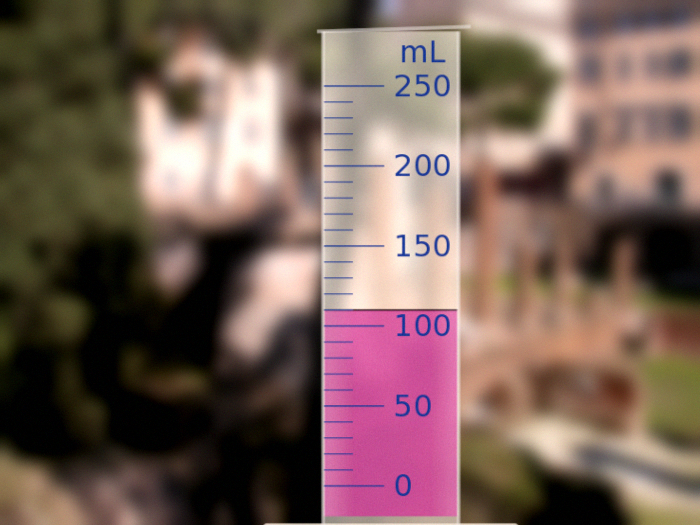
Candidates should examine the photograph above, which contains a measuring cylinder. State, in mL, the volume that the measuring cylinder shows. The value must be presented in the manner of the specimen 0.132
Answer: 110
